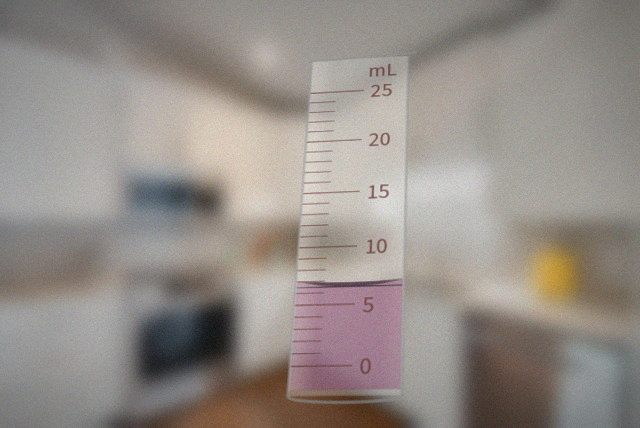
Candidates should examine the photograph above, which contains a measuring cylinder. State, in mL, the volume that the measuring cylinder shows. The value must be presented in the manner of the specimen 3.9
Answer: 6.5
